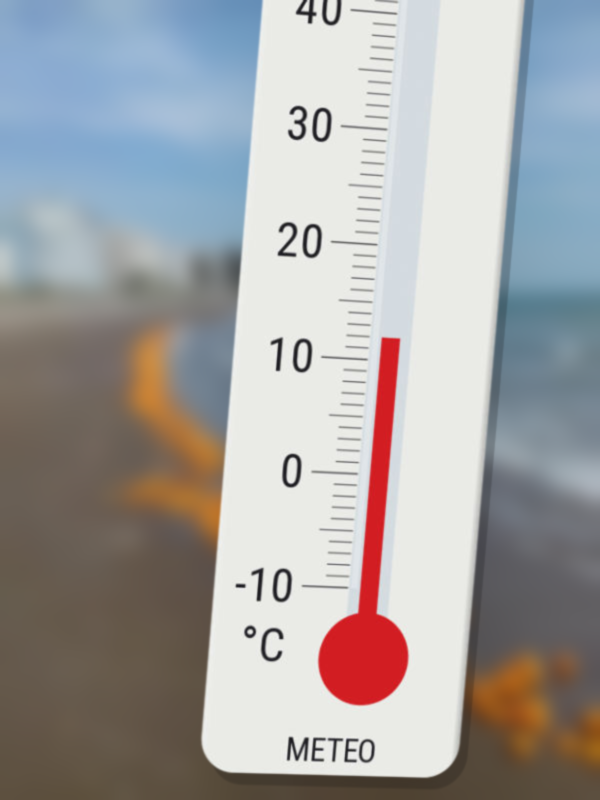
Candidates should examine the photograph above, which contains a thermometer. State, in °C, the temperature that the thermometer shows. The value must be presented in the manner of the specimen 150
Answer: 12
